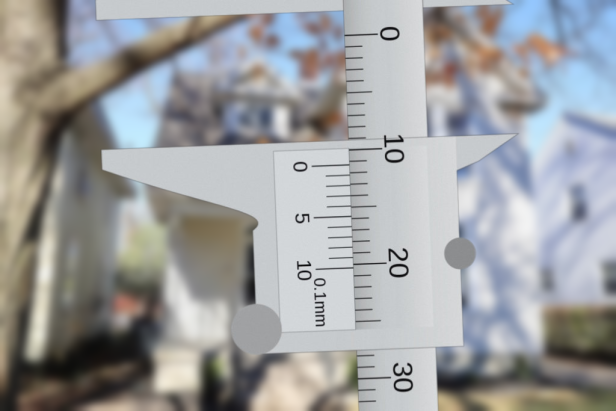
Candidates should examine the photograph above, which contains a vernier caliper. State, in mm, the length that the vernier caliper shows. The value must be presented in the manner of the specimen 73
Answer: 11.3
